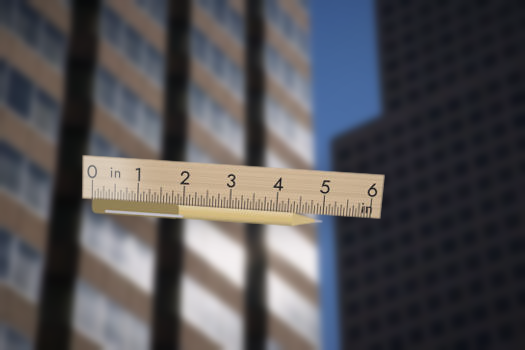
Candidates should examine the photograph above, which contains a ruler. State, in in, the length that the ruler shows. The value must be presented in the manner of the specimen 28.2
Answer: 5
